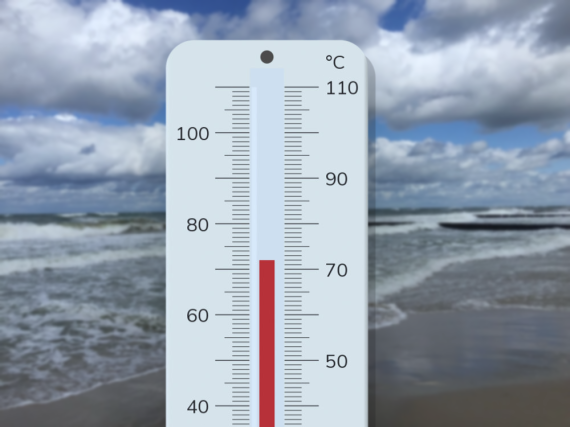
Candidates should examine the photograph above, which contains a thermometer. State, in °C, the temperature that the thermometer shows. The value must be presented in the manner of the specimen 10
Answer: 72
